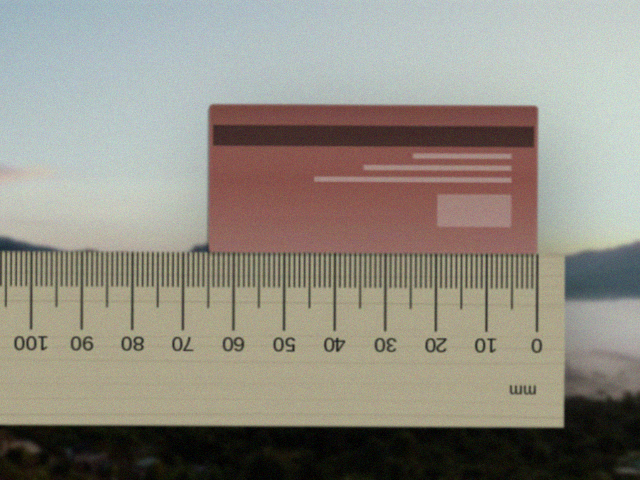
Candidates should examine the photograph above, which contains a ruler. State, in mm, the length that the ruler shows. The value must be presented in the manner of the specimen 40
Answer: 65
